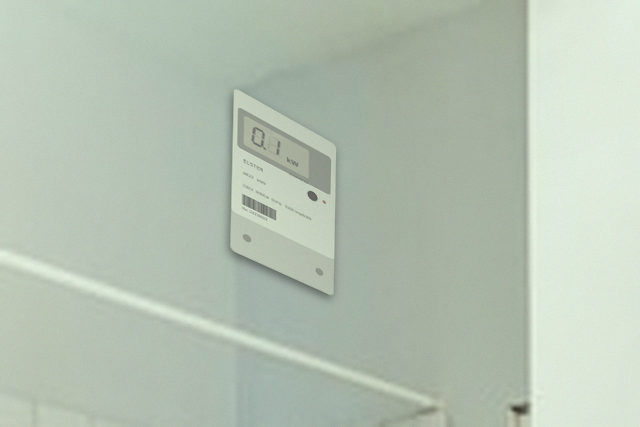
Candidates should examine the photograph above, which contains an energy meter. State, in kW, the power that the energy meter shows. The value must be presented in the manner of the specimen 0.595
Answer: 0.1
